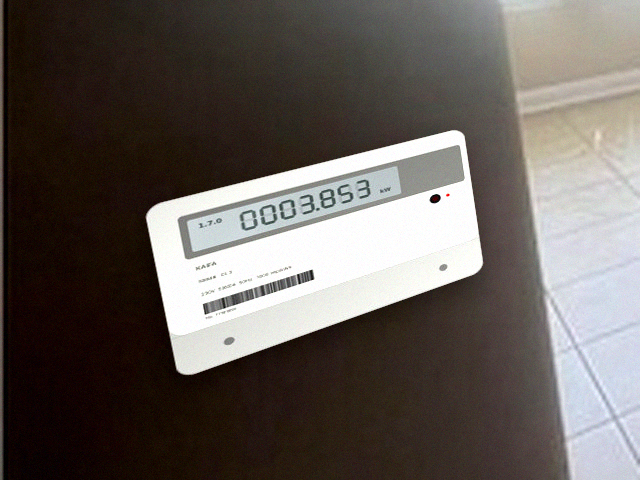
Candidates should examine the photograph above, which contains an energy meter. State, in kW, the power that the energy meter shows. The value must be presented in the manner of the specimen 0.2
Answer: 3.853
